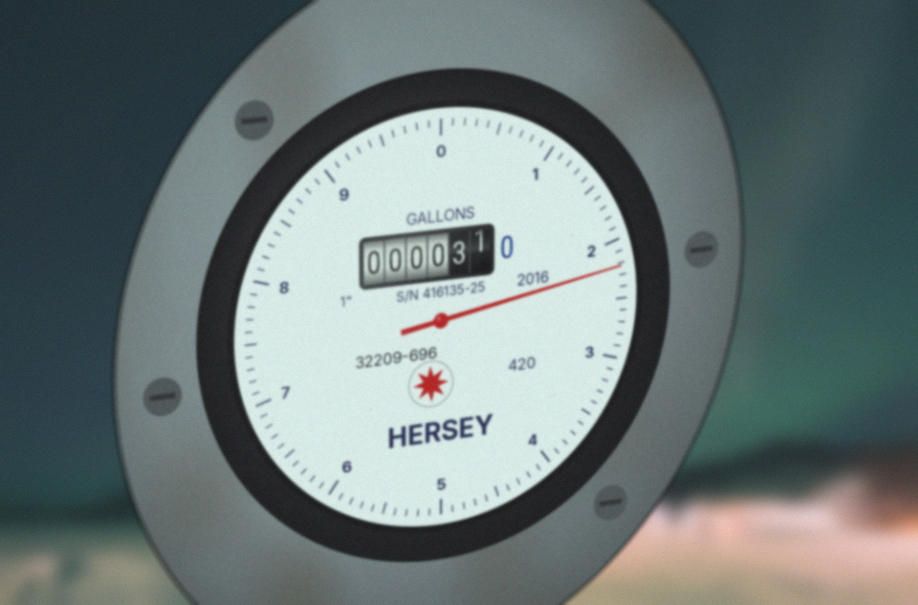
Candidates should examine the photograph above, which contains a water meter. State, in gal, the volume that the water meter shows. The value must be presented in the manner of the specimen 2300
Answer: 312.2
